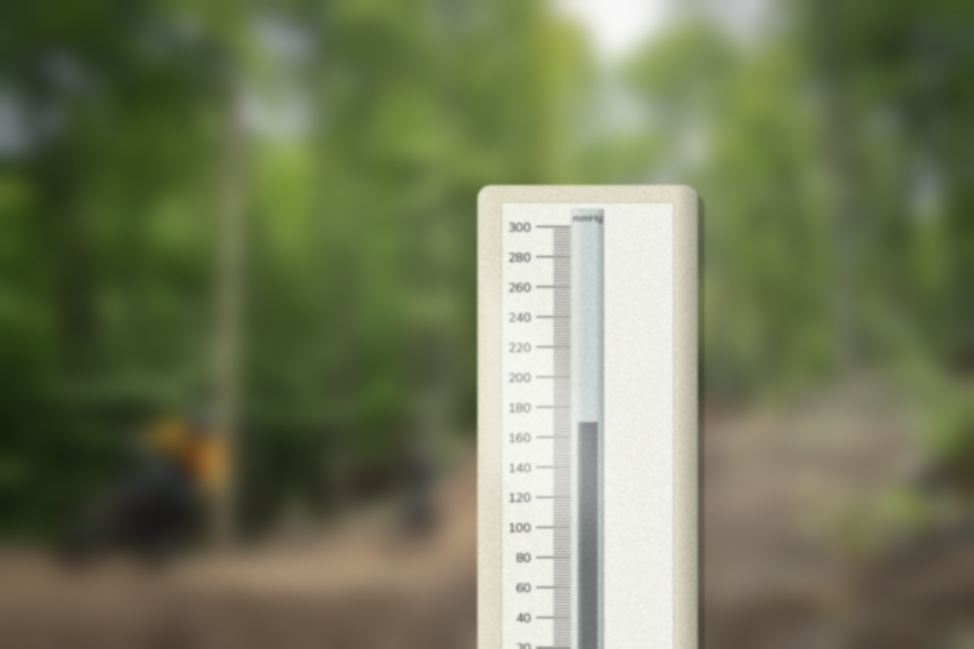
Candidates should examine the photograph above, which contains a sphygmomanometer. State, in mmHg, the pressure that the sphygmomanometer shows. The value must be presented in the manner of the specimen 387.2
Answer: 170
